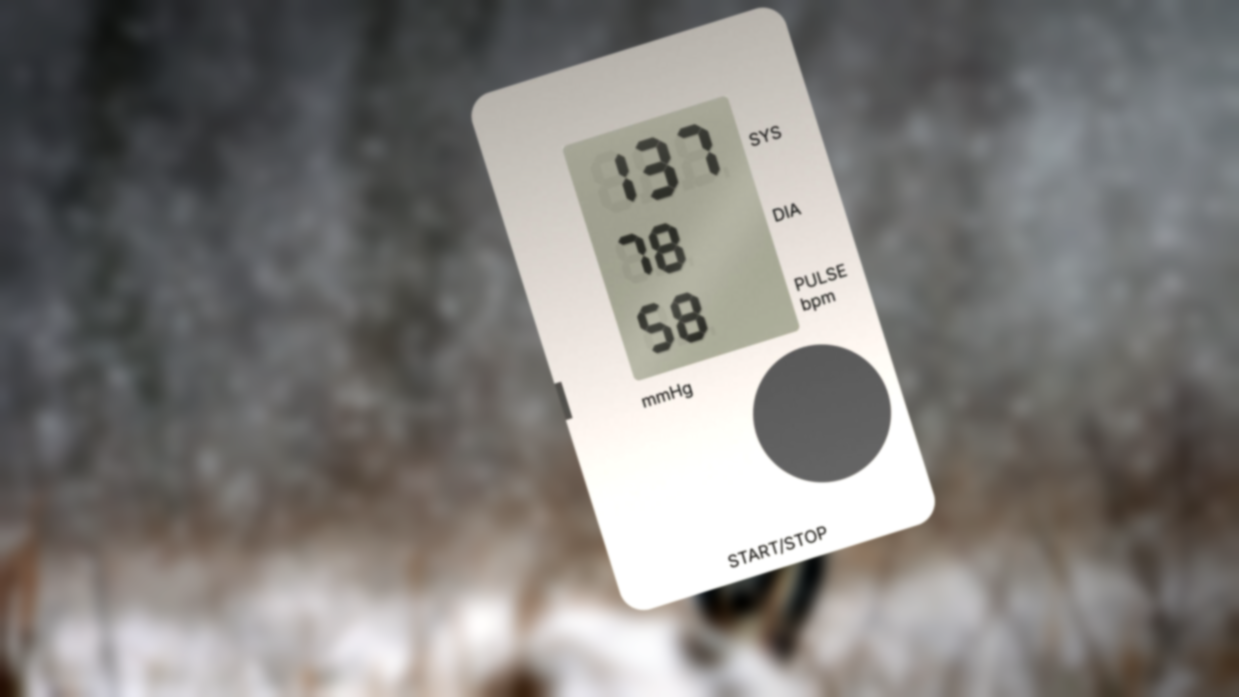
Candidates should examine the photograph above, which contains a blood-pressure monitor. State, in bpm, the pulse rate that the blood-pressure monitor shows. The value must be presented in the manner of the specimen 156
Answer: 58
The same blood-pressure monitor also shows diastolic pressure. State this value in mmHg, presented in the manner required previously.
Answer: 78
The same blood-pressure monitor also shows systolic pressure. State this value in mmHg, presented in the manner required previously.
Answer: 137
